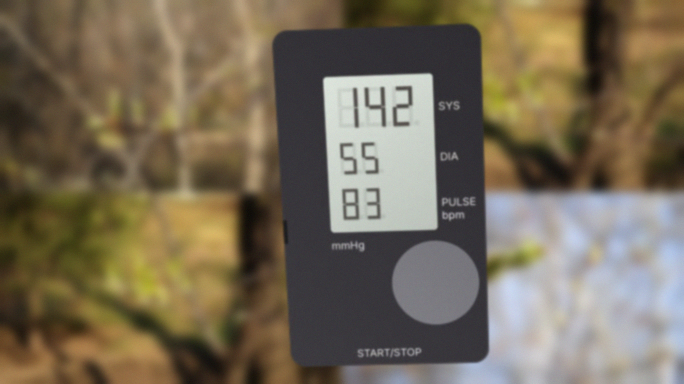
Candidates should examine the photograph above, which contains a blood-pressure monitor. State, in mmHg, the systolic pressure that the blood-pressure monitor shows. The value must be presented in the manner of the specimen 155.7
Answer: 142
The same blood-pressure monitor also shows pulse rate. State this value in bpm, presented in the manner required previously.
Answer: 83
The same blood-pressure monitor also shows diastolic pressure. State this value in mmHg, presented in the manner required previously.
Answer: 55
